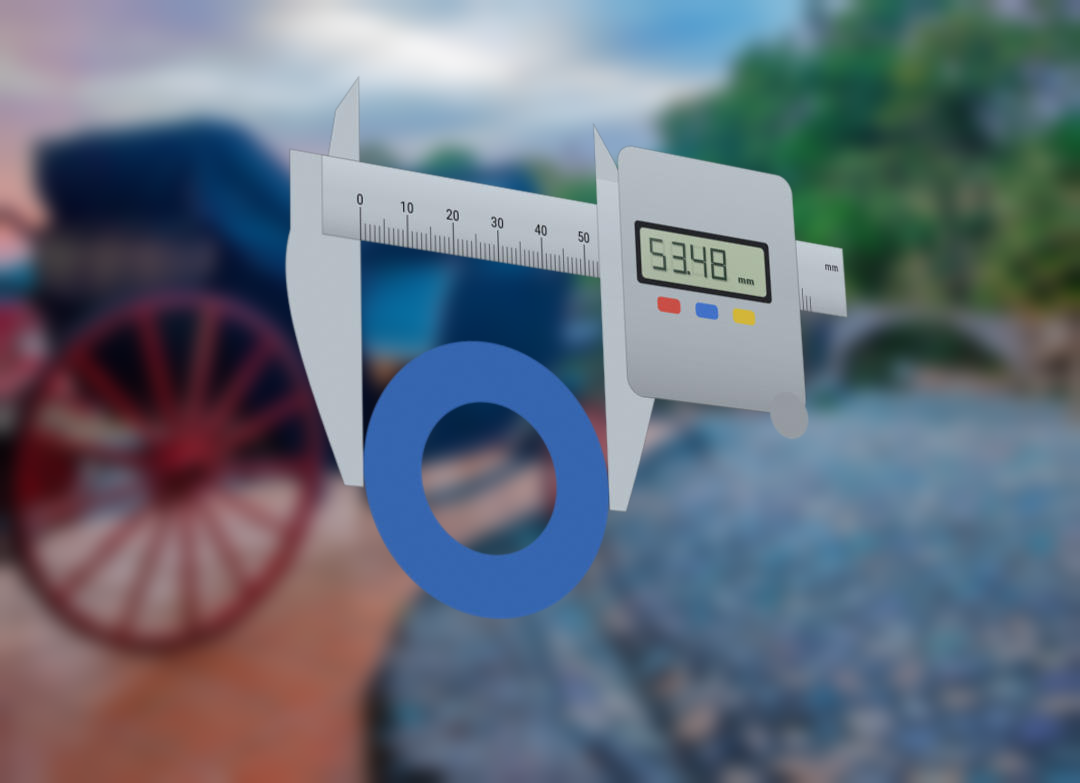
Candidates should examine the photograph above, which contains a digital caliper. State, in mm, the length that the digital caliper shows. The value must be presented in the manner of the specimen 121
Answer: 53.48
